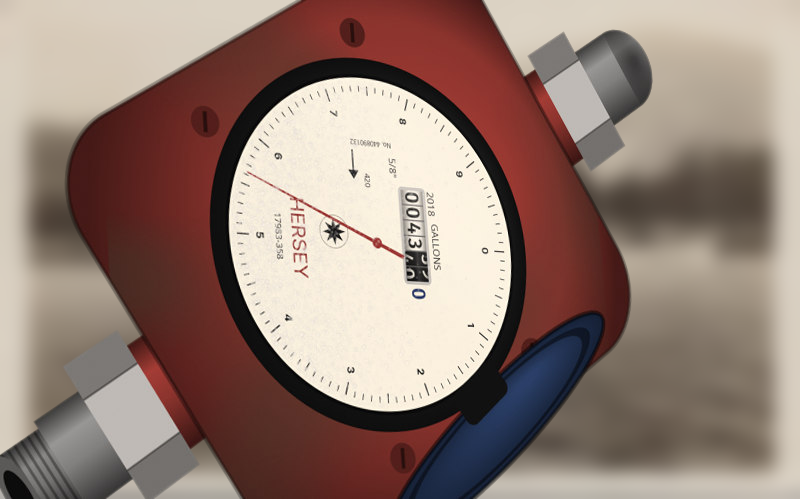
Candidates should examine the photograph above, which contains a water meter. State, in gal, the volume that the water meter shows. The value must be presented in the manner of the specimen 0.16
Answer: 43395.6
